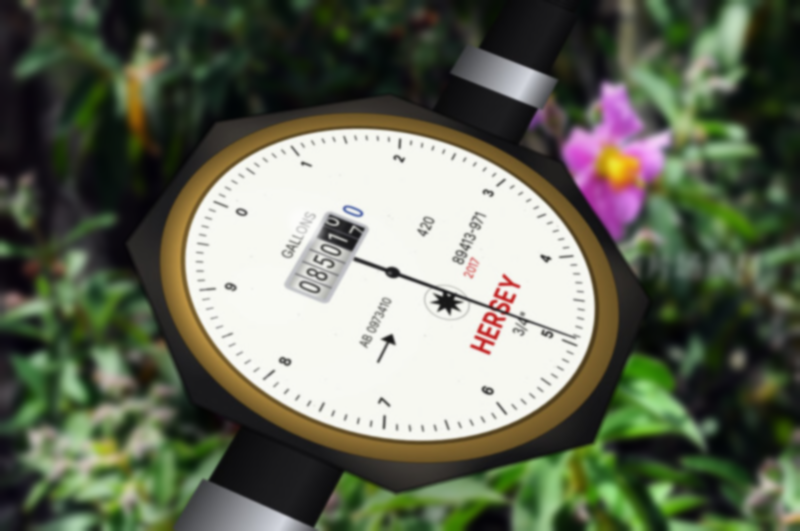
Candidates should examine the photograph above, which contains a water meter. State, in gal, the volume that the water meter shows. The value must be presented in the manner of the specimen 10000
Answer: 850164.9
